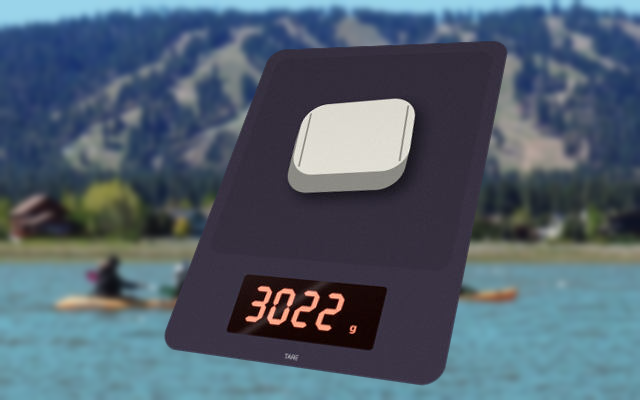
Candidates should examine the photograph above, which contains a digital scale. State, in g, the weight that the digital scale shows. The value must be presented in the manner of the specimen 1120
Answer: 3022
